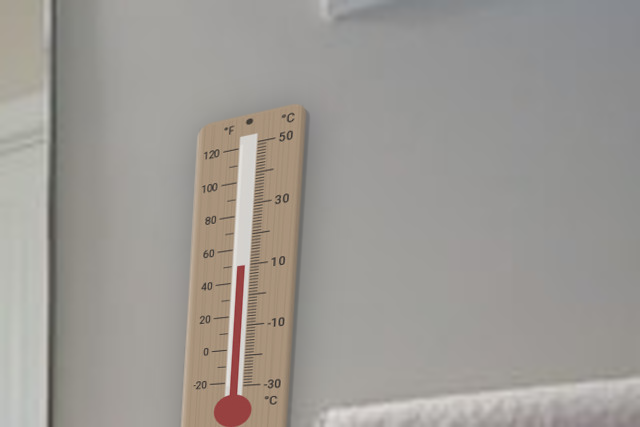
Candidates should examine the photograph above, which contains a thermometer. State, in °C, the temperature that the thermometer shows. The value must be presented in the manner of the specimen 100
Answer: 10
